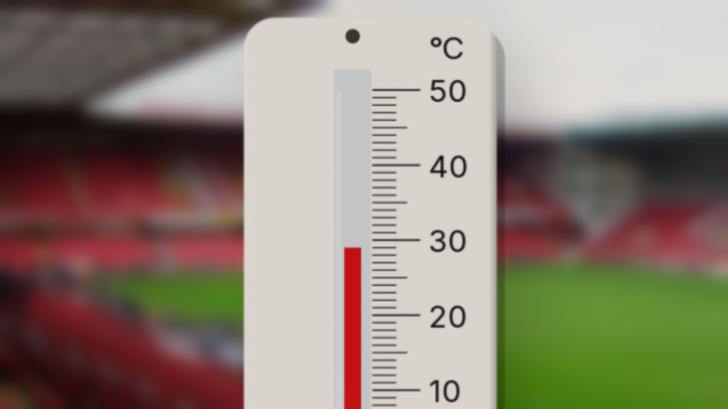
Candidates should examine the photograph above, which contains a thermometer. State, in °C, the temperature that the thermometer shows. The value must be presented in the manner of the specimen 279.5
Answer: 29
